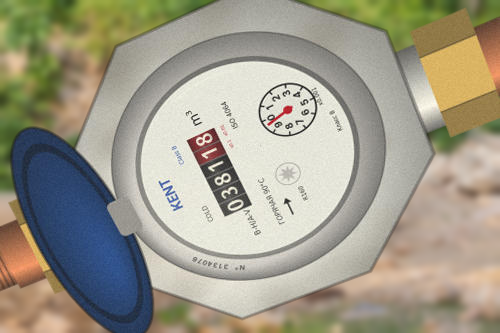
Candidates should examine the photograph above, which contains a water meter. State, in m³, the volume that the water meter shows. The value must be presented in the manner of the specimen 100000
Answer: 381.179
